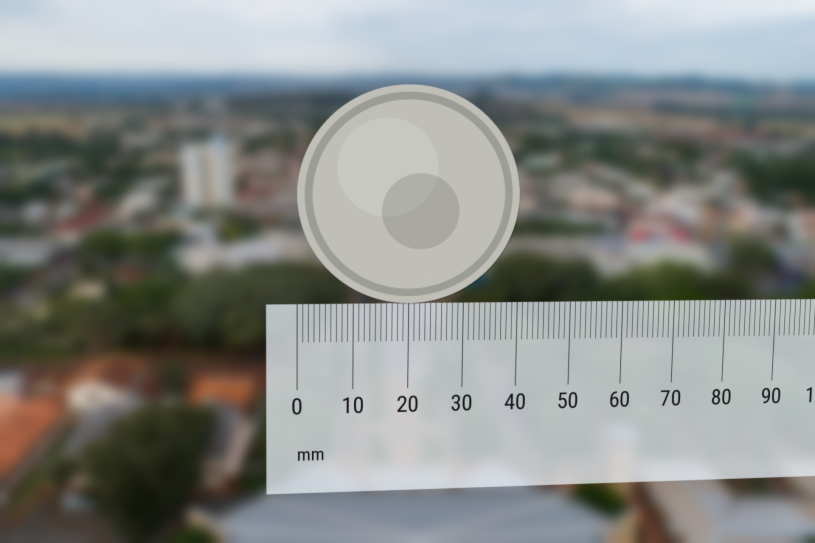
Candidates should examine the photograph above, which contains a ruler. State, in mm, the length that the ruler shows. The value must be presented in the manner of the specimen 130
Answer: 40
